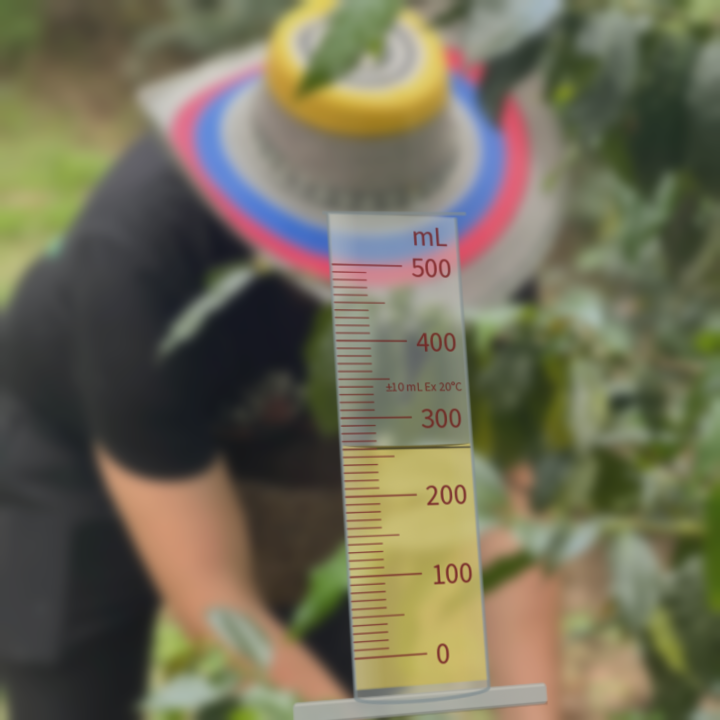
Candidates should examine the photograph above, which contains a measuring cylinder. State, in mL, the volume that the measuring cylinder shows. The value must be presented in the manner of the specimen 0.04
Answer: 260
